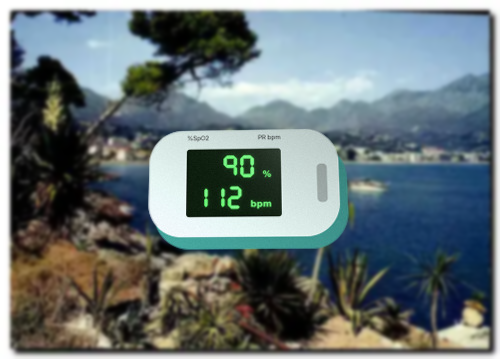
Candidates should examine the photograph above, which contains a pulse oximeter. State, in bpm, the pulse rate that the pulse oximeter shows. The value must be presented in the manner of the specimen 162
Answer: 112
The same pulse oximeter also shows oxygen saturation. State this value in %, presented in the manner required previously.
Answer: 90
